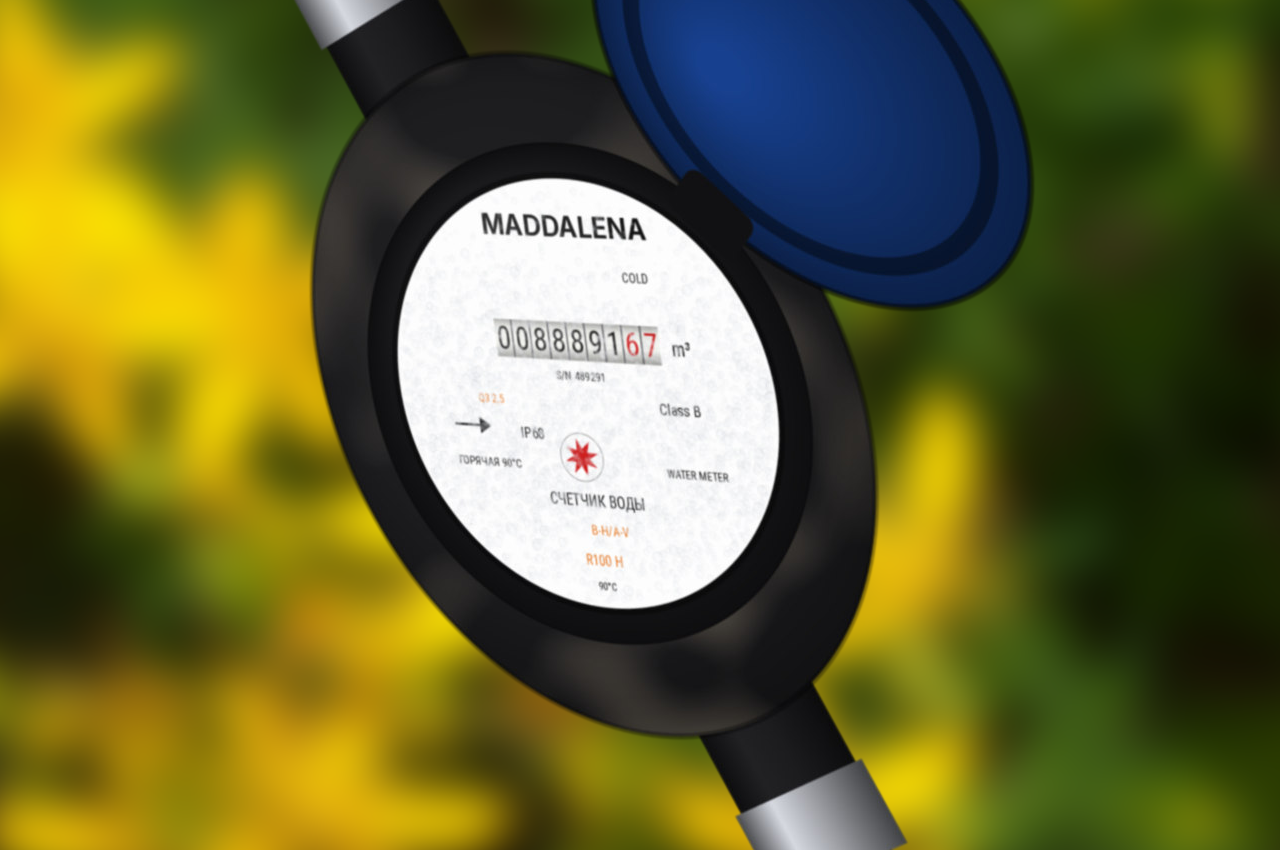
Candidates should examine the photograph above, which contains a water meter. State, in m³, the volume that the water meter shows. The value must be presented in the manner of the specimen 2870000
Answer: 88891.67
